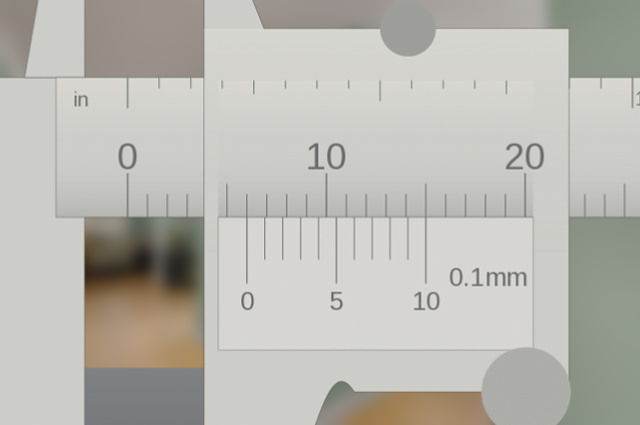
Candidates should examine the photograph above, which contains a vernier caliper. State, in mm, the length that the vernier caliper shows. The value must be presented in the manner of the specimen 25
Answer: 6.0
